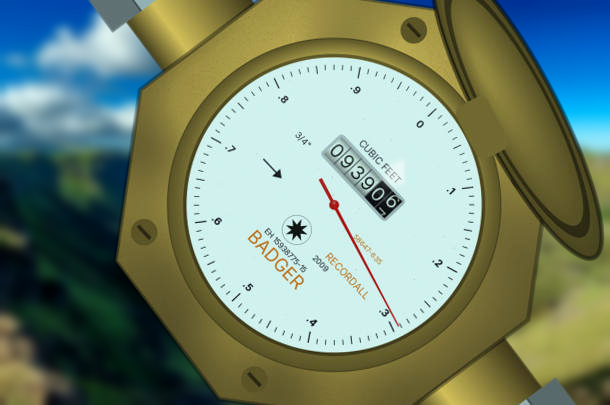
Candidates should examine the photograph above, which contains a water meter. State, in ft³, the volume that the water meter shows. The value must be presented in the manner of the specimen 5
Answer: 93906.29
